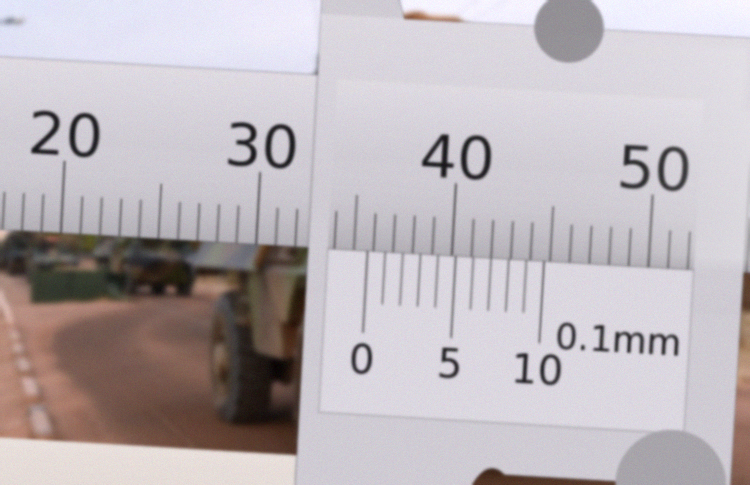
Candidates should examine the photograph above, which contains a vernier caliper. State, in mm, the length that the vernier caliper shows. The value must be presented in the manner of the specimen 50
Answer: 35.7
